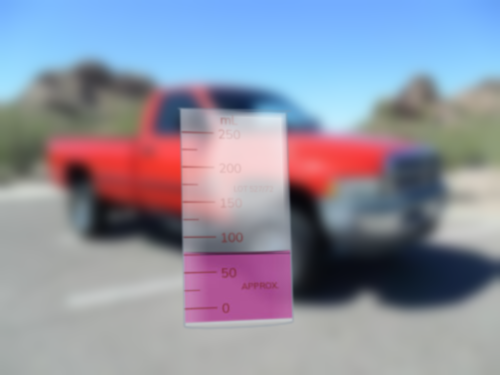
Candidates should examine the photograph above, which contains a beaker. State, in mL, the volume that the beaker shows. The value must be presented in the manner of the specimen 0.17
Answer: 75
